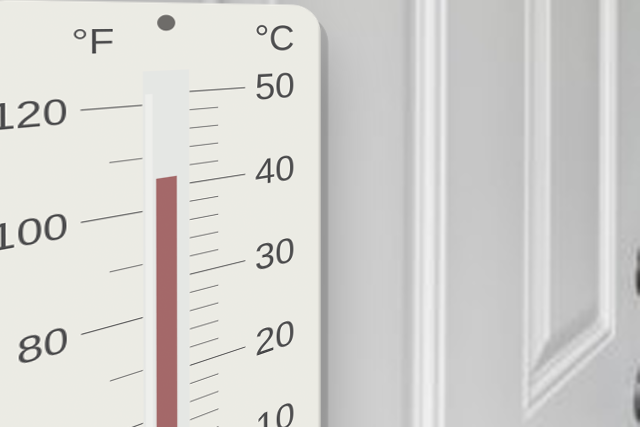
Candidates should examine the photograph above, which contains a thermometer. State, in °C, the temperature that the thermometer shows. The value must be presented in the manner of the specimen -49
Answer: 41
